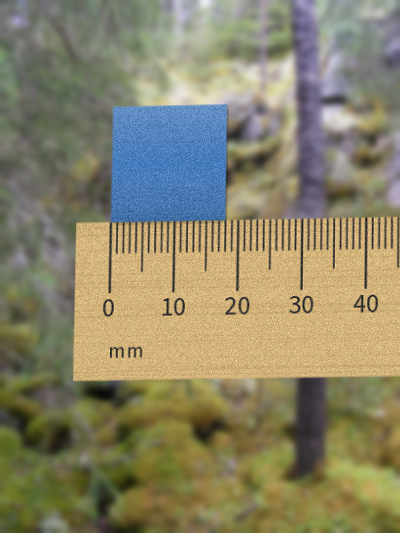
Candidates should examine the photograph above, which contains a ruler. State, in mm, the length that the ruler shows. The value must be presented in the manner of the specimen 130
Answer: 18
